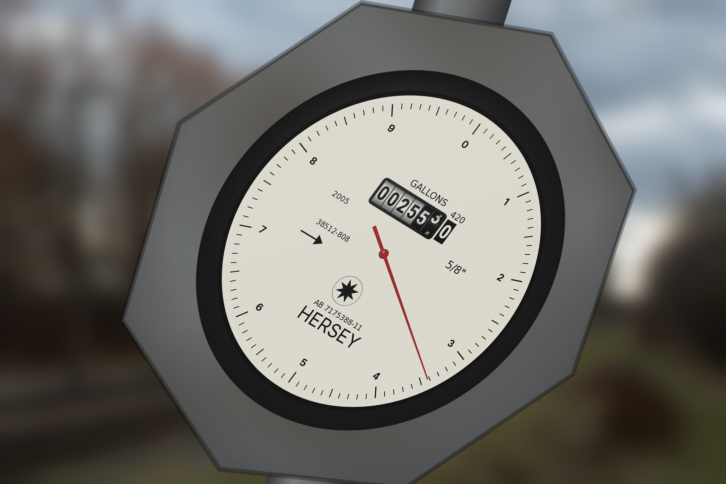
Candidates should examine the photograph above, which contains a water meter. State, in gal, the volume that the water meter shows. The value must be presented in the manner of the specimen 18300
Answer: 25533.4
